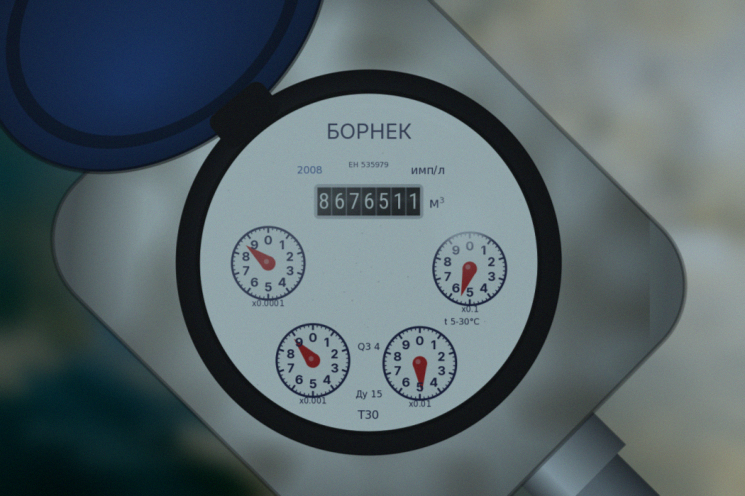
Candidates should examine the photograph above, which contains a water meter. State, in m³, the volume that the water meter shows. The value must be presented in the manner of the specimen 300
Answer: 8676511.5488
